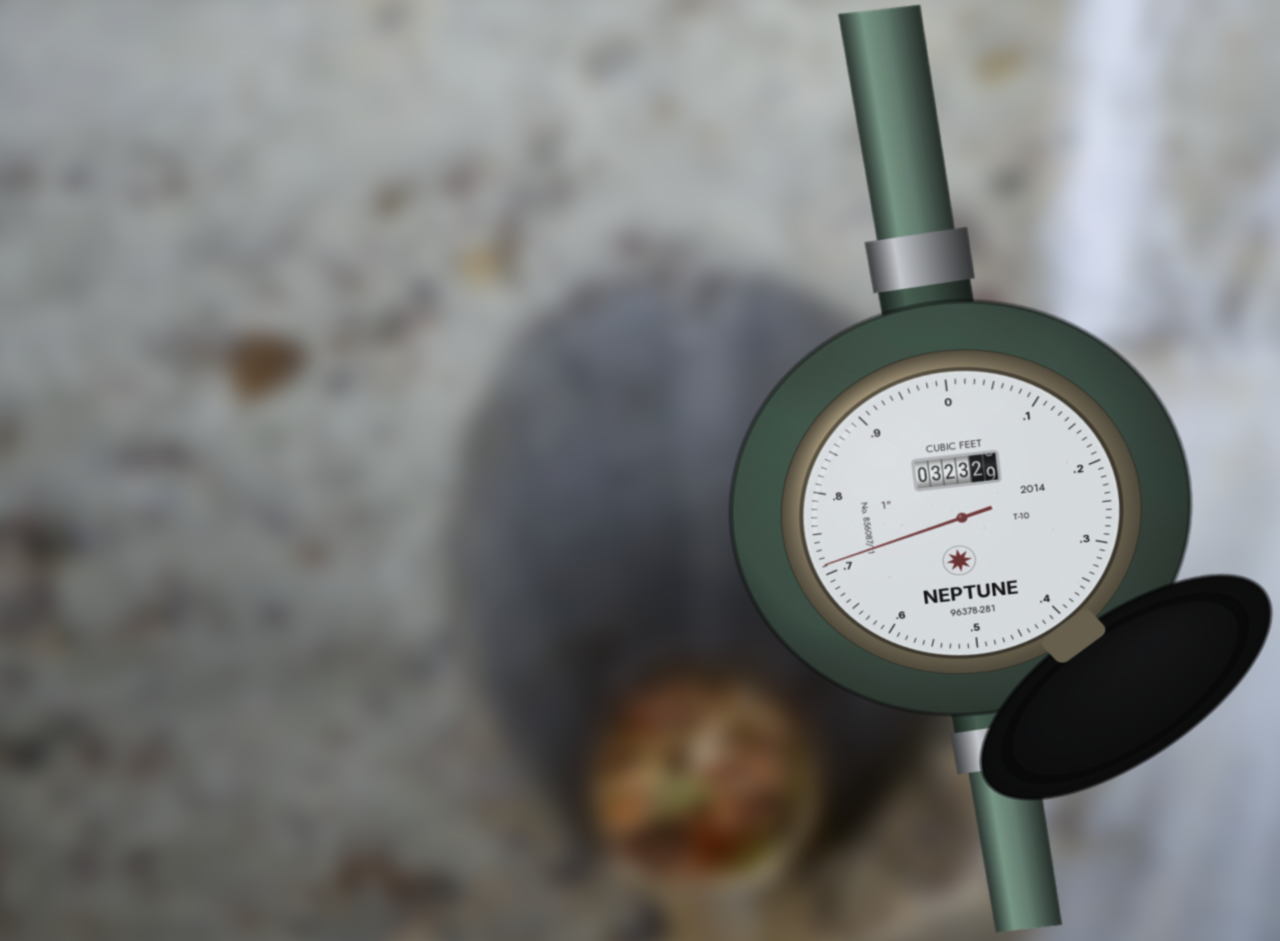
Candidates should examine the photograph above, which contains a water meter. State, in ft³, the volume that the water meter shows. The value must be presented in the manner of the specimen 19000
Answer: 32328.71
